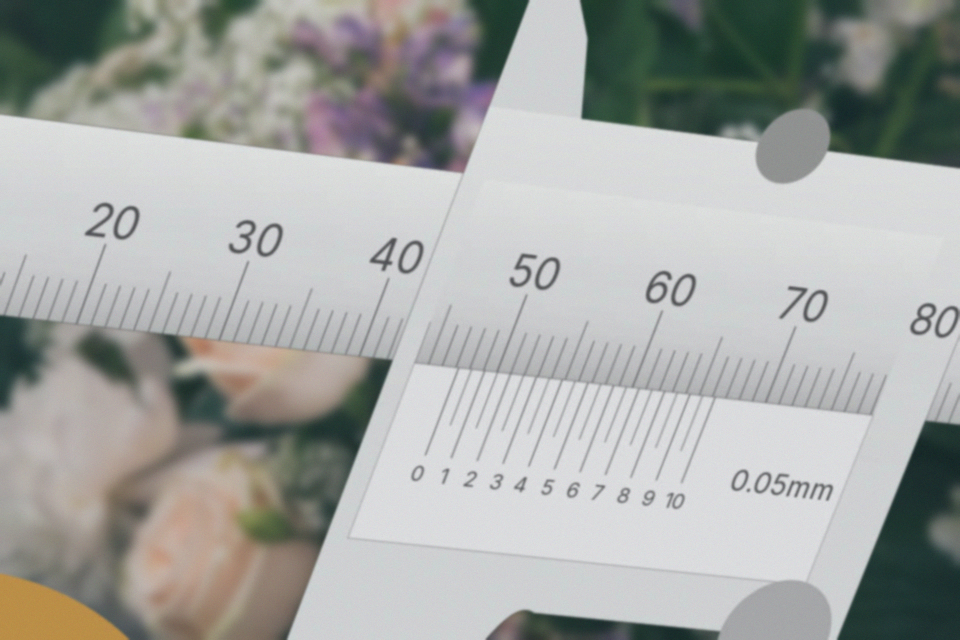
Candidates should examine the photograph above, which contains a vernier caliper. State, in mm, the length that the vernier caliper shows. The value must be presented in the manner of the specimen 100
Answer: 47.2
